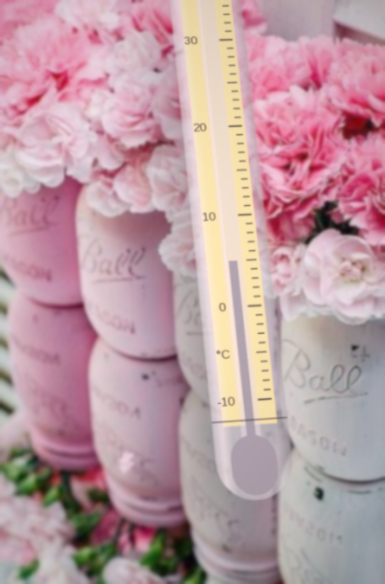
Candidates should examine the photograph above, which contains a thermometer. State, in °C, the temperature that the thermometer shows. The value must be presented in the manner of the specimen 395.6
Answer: 5
